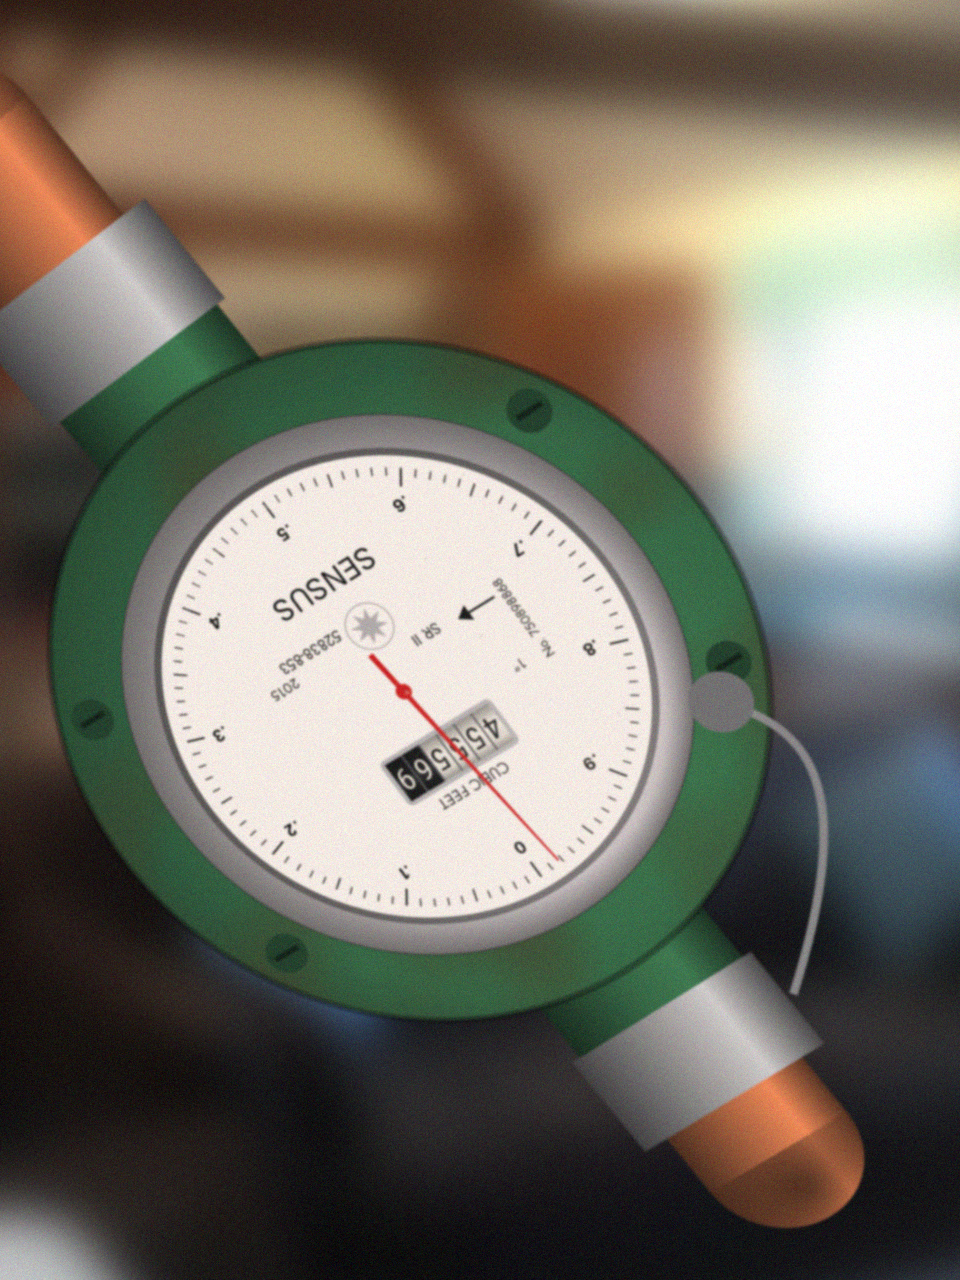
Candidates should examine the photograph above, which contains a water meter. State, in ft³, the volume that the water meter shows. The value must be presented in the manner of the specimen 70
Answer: 455568.98
